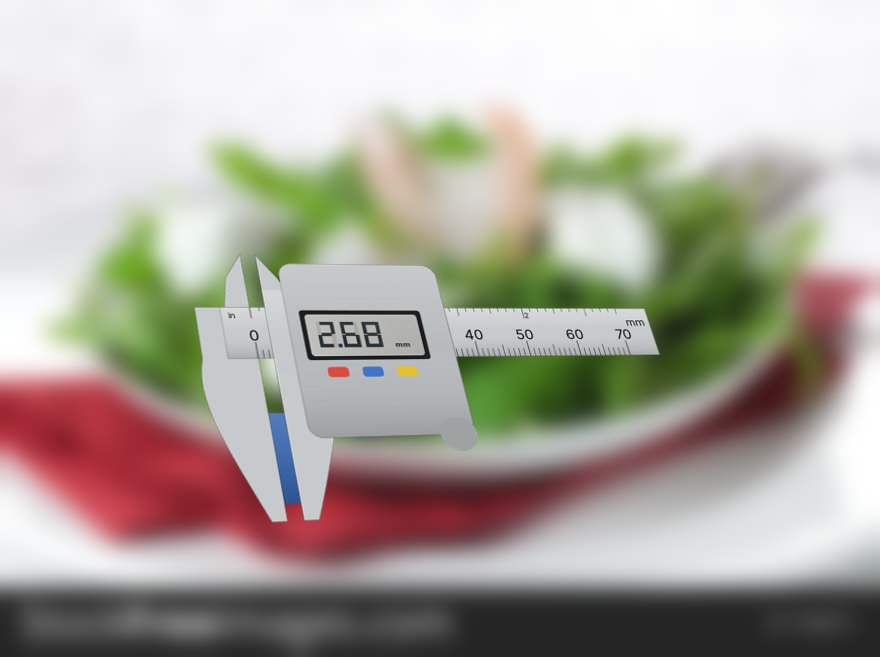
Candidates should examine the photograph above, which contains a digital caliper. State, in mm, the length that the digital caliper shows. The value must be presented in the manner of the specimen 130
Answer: 2.68
